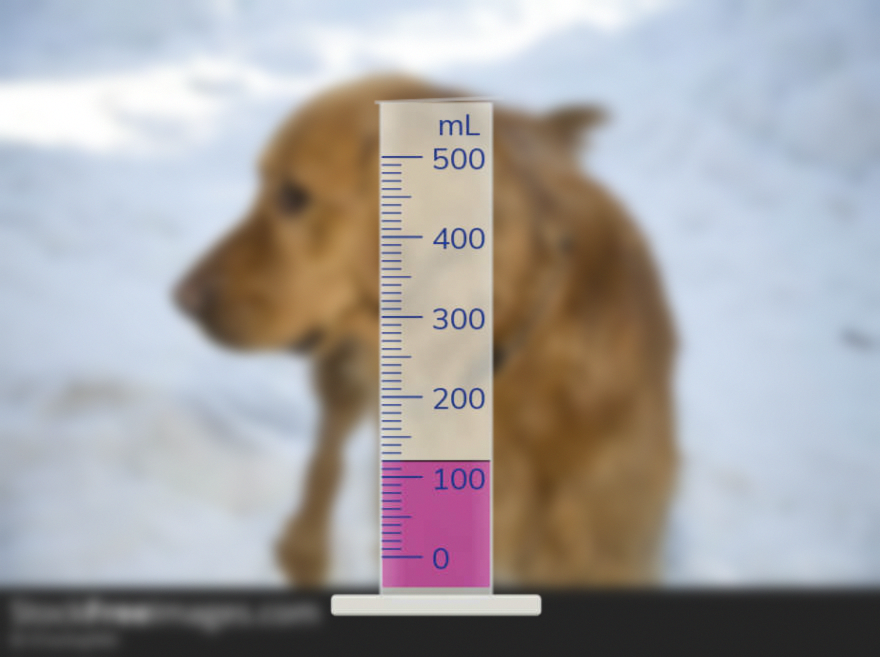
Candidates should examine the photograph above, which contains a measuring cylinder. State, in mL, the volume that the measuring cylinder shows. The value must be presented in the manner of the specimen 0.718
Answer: 120
